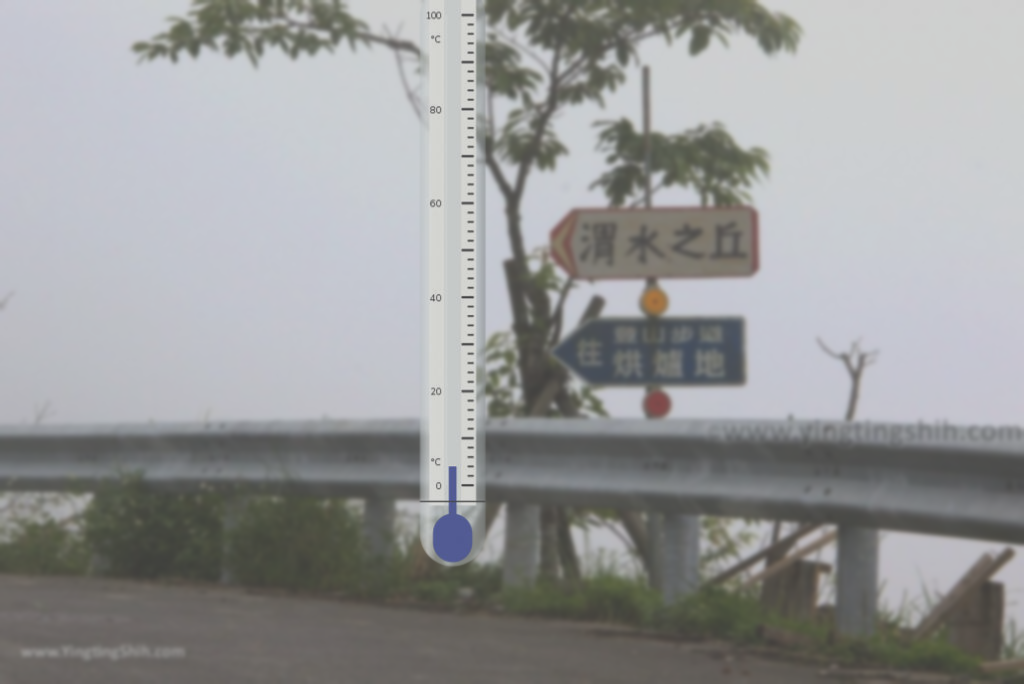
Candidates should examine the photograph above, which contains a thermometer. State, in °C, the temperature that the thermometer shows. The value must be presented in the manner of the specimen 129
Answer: 4
